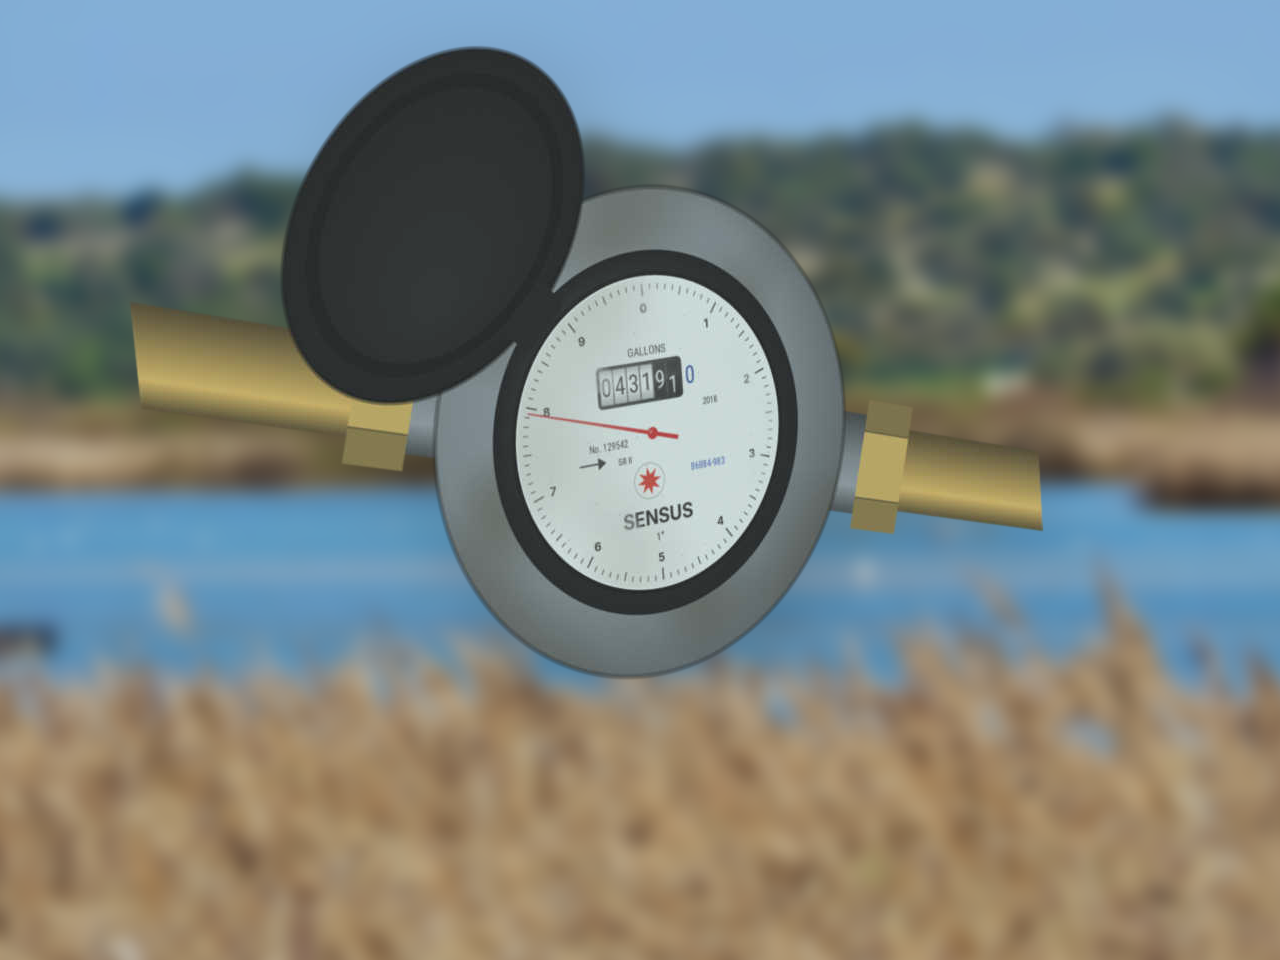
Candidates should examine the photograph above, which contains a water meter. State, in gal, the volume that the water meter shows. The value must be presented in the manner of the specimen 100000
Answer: 431907.9
